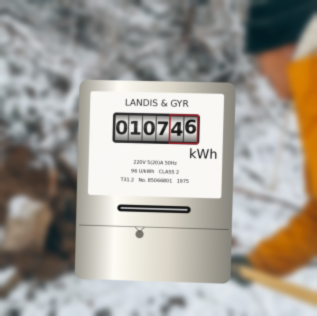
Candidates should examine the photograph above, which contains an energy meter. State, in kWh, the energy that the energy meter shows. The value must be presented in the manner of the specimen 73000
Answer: 107.46
